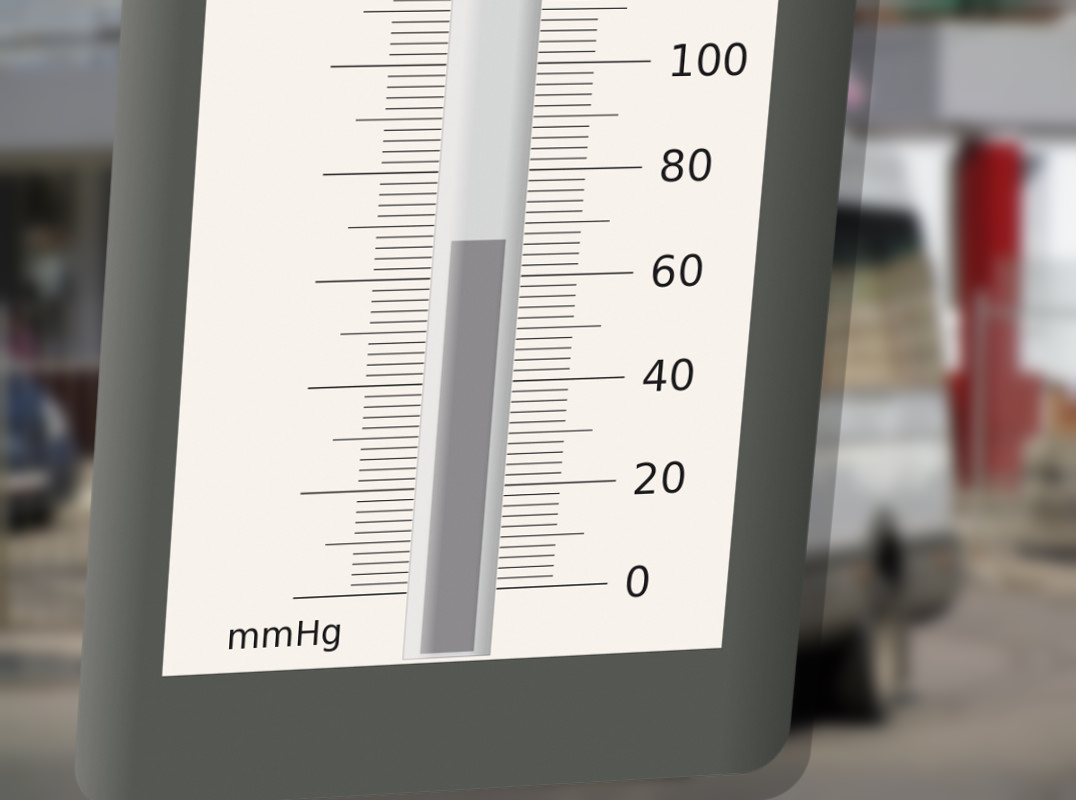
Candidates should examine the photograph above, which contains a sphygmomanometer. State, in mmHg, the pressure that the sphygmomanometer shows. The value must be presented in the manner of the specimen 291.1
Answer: 67
